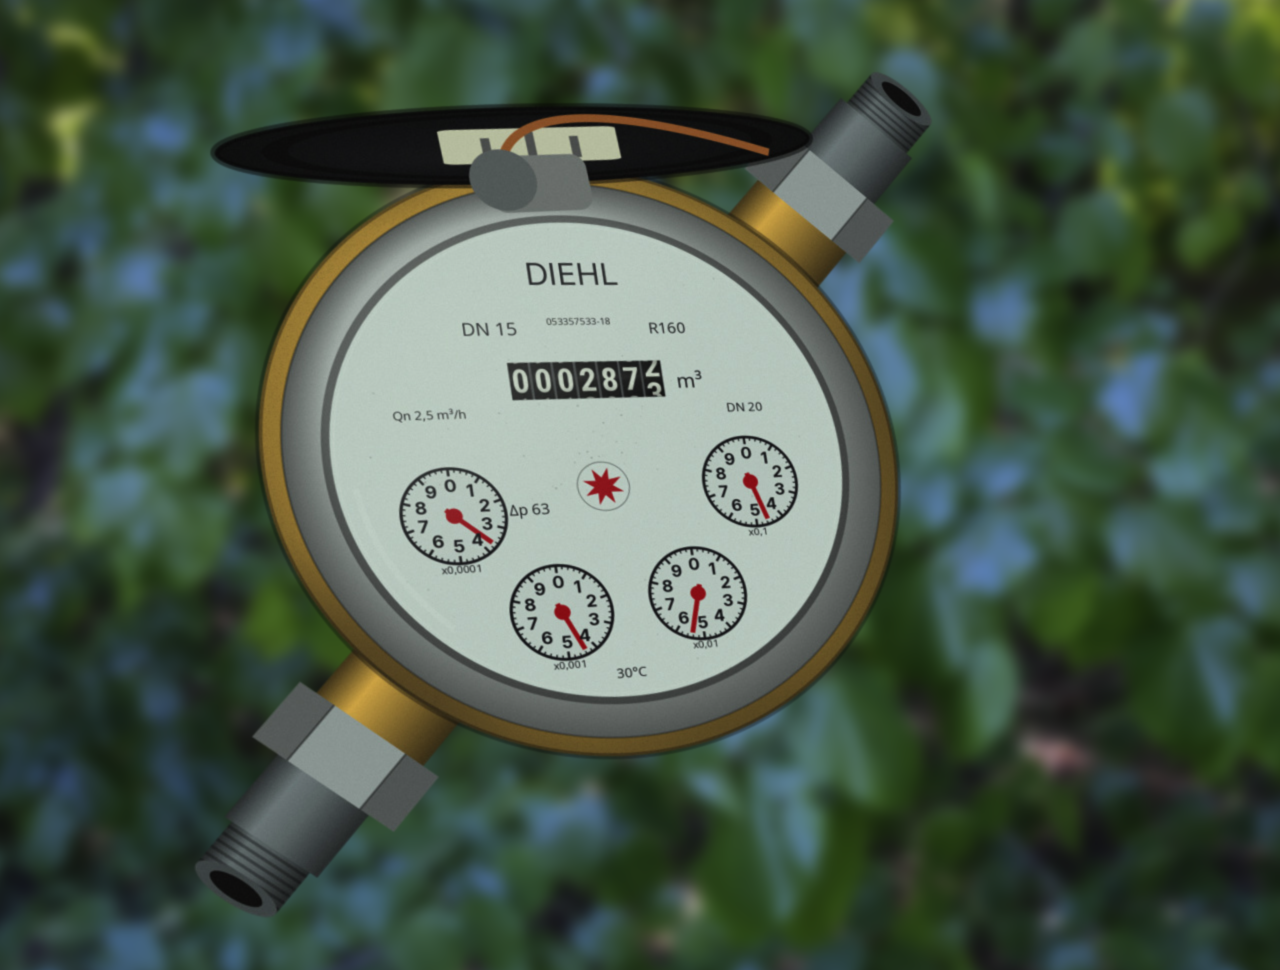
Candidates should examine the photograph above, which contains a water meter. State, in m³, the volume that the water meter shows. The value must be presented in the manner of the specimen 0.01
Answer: 2872.4543
